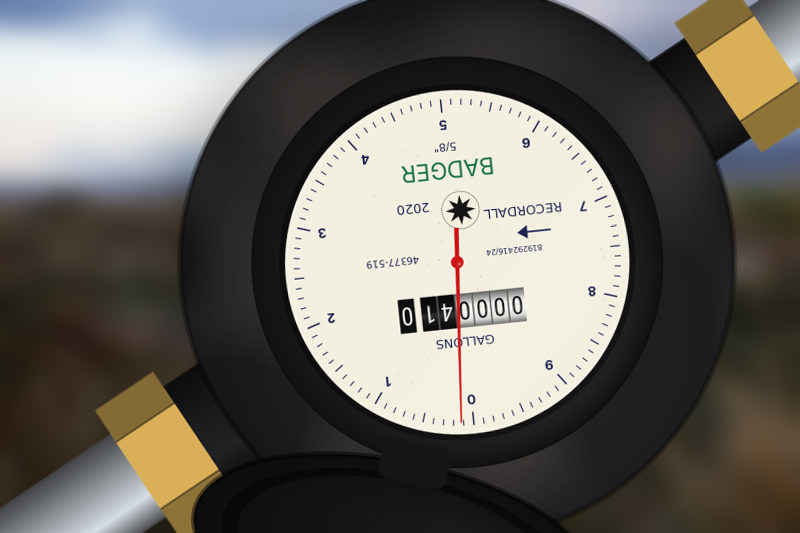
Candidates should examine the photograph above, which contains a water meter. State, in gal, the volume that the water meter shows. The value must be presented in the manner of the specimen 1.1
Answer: 410.1
